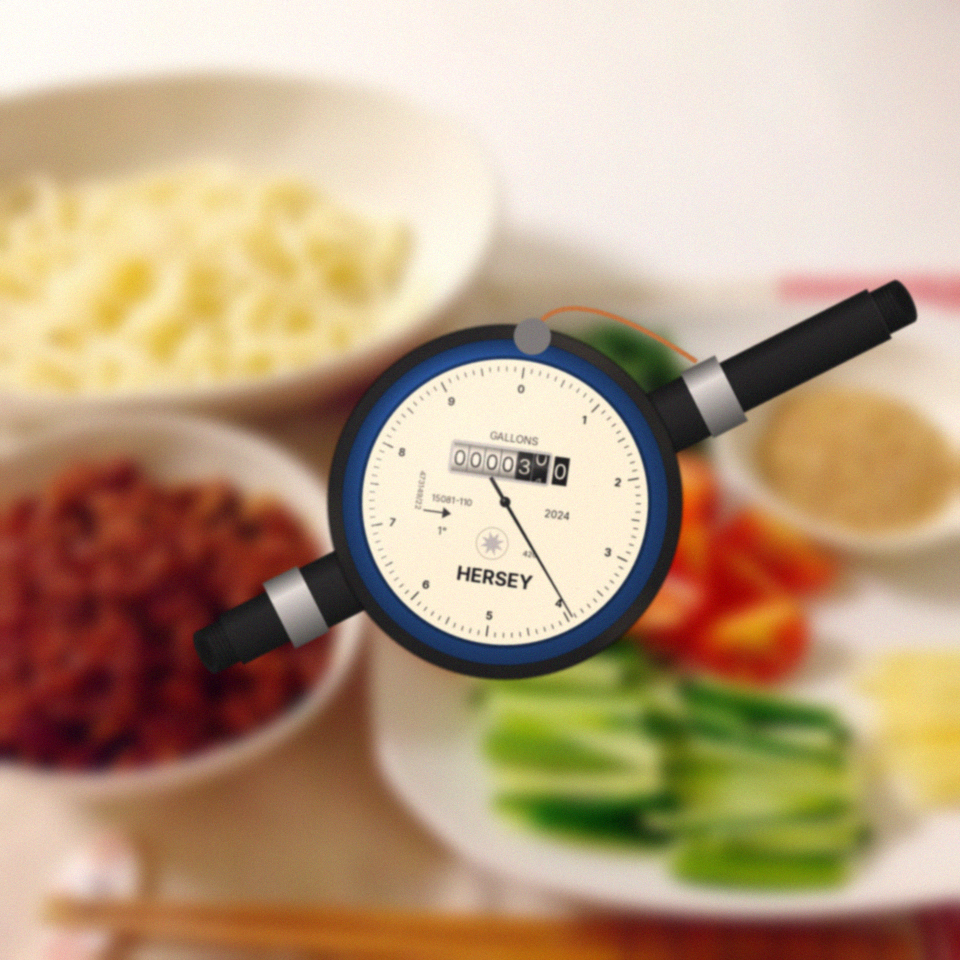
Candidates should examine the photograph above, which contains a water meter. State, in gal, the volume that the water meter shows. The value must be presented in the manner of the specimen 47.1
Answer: 303.9
